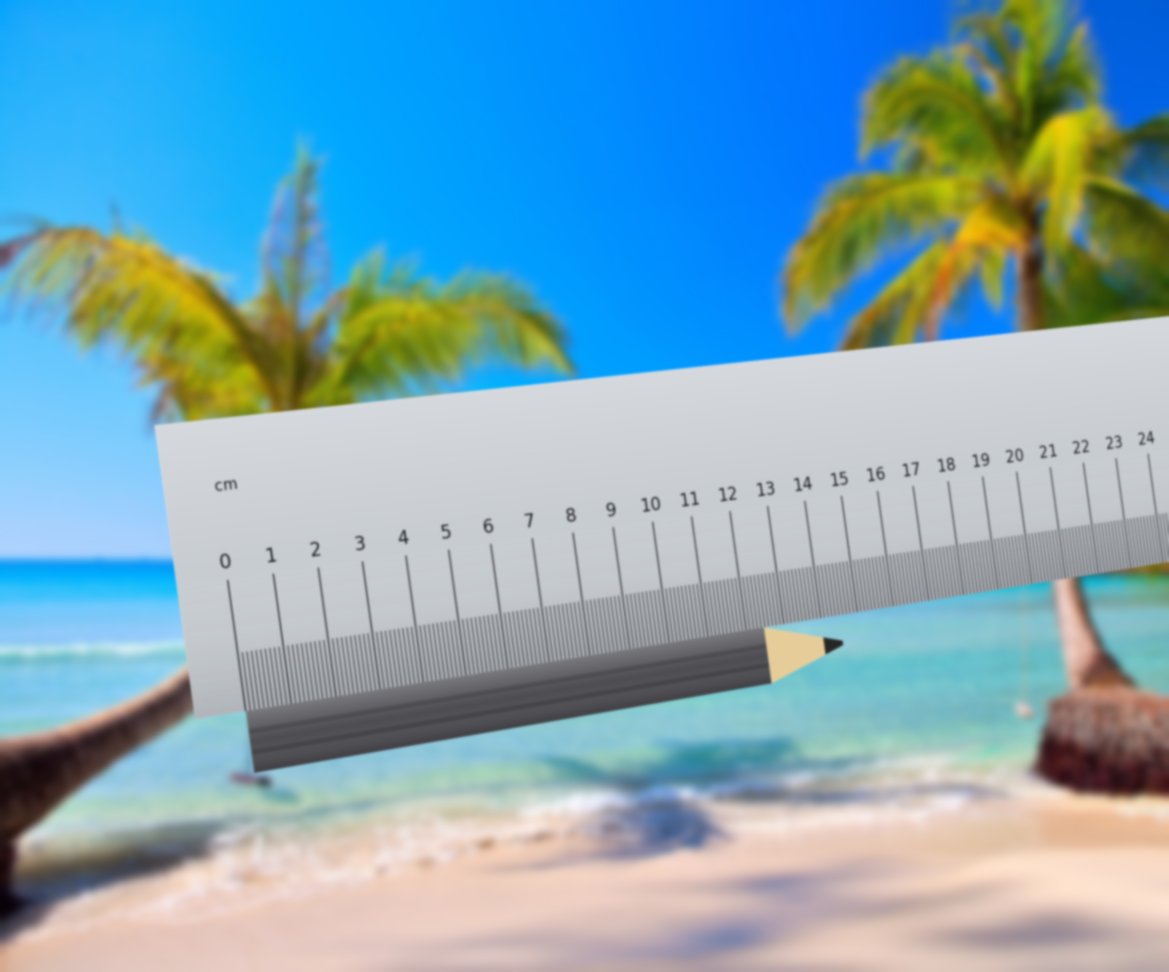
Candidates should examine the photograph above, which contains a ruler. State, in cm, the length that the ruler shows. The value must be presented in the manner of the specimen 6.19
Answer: 14.5
